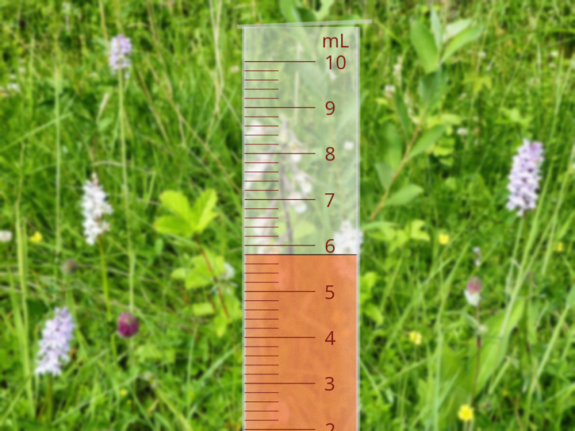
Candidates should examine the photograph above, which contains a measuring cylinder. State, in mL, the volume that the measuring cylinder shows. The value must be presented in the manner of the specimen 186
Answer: 5.8
